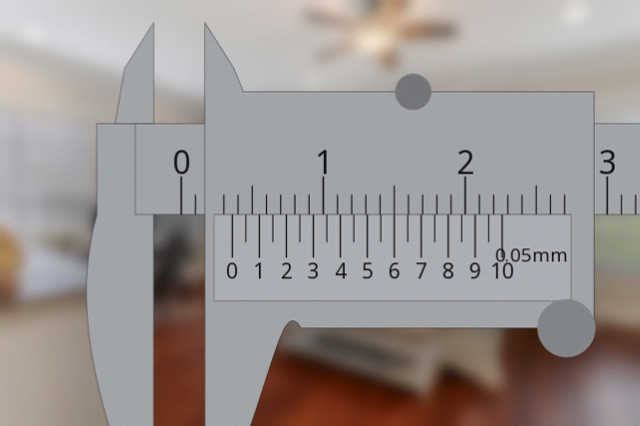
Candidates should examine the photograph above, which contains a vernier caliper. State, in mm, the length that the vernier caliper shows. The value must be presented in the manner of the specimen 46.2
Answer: 3.6
